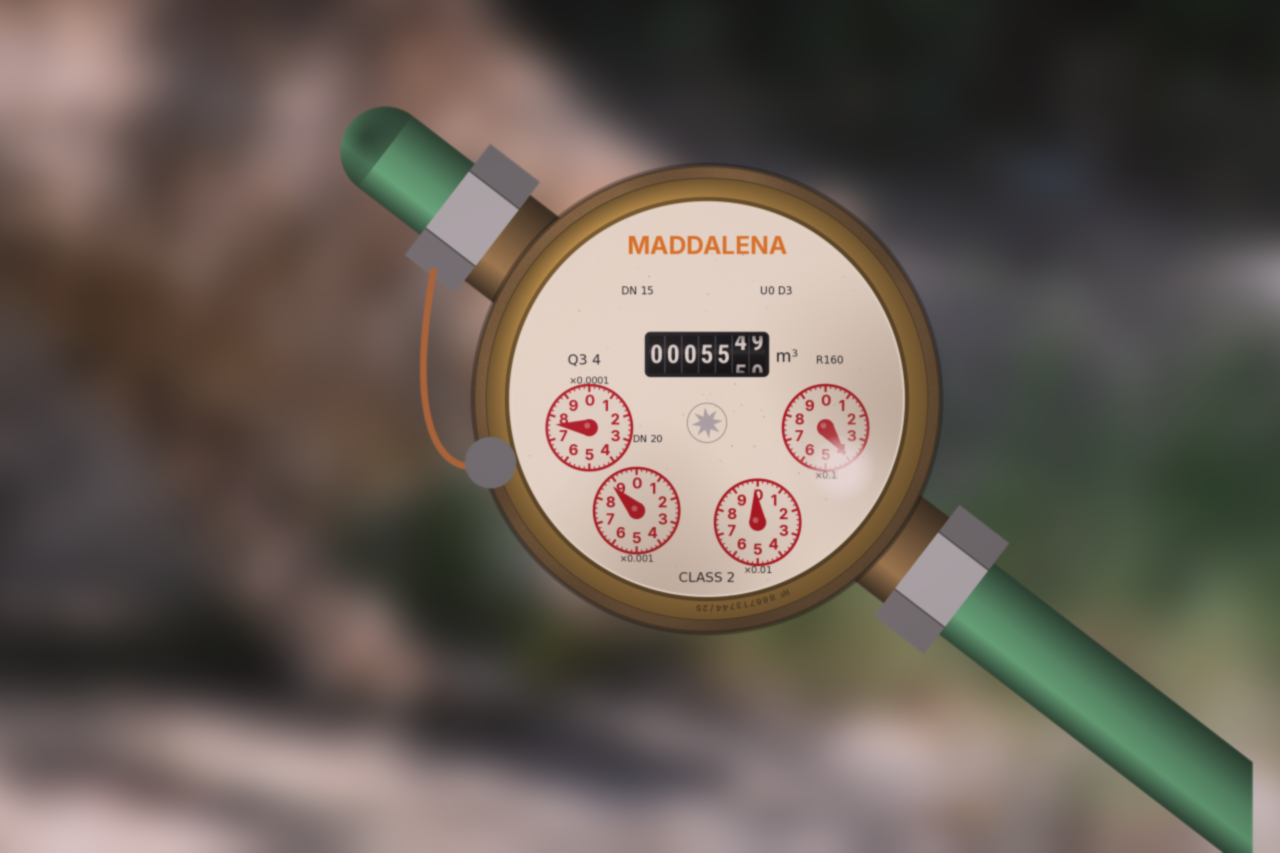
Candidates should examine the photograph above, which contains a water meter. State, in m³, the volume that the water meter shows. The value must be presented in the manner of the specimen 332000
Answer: 5549.3987
